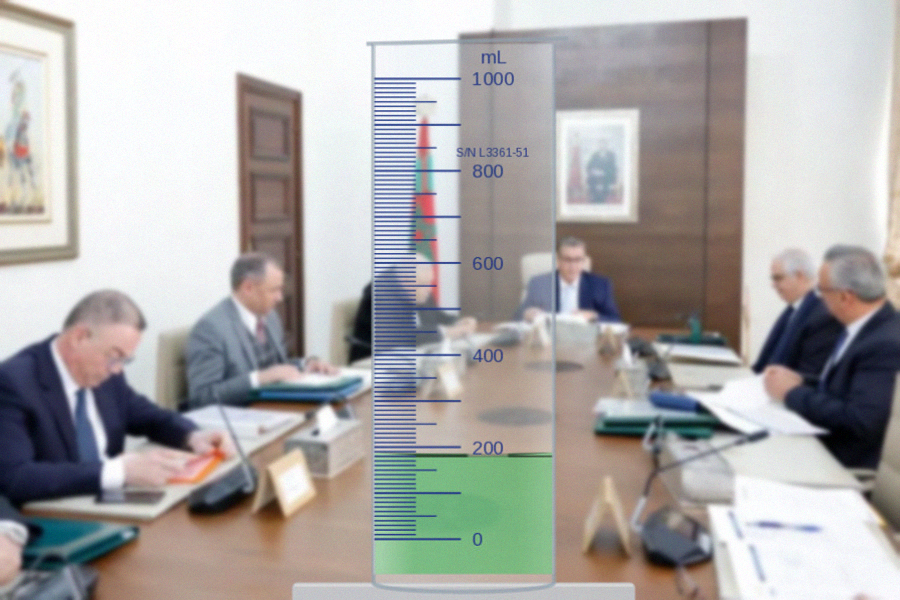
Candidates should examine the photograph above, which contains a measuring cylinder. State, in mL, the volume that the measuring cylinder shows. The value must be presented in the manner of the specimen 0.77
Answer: 180
